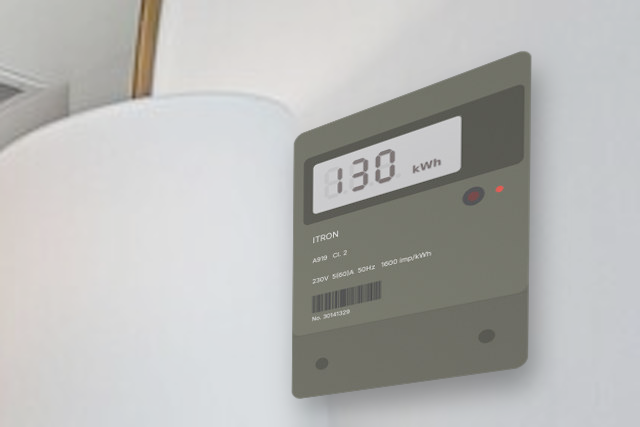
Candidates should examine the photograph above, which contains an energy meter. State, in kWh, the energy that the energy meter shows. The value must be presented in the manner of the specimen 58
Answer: 130
